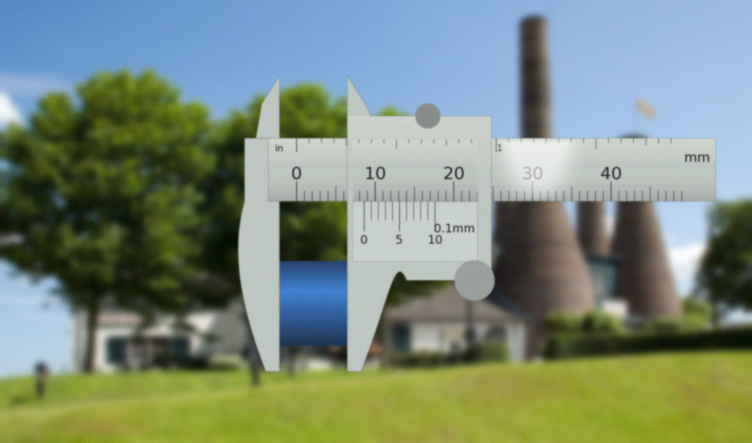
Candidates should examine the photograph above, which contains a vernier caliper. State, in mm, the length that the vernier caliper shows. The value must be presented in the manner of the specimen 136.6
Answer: 8.6
